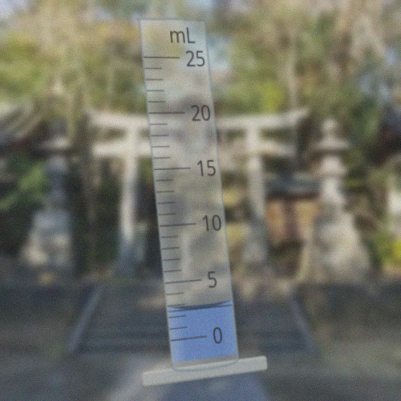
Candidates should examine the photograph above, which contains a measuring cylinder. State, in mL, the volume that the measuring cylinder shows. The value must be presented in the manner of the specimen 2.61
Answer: 2.5
